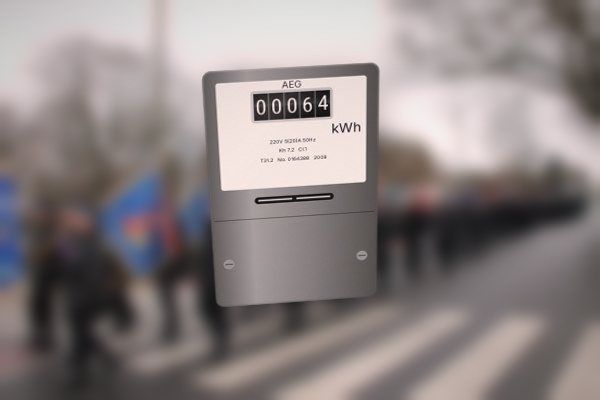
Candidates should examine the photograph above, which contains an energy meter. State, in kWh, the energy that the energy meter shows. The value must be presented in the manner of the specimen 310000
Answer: 64
